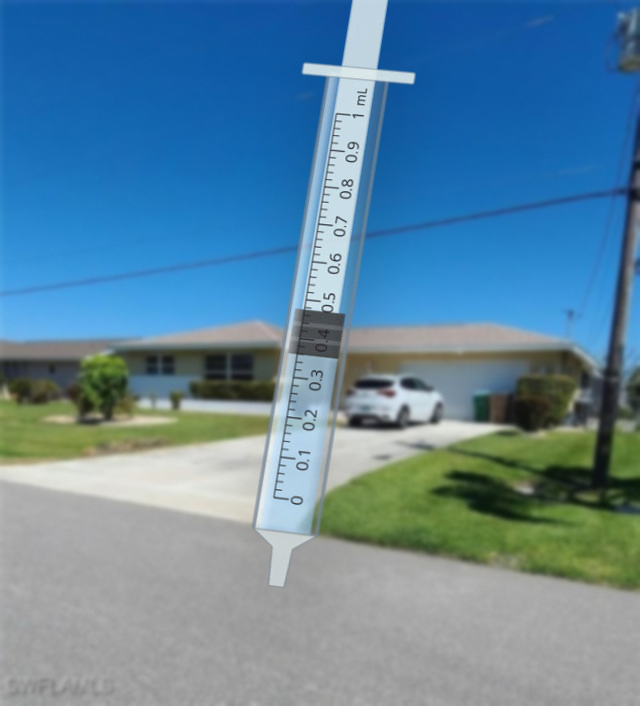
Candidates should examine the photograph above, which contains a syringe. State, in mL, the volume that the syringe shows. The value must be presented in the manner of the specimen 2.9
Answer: 0.36
